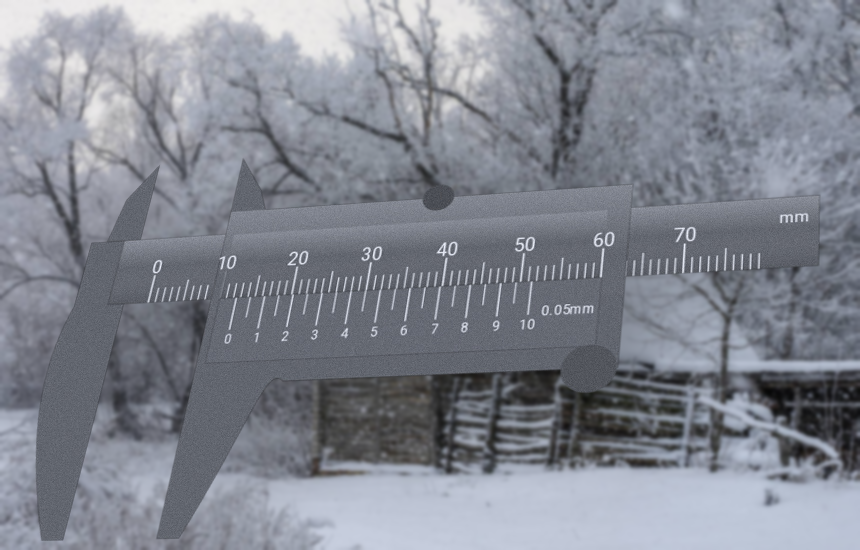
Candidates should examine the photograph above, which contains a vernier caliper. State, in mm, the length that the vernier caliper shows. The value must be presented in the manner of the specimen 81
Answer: 12.4
